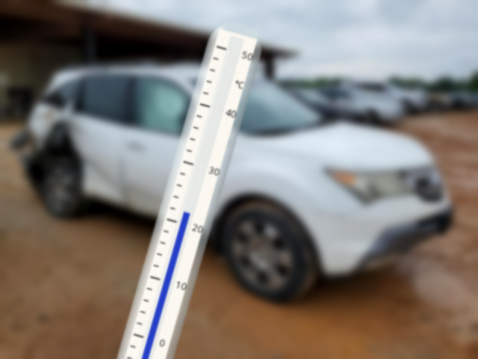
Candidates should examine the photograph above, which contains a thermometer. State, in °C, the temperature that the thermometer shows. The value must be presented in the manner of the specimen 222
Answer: 22
